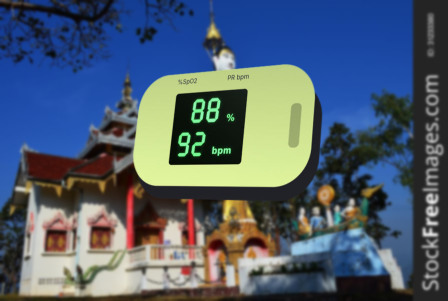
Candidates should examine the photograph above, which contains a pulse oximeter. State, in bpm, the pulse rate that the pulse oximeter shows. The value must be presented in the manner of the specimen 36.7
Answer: 92
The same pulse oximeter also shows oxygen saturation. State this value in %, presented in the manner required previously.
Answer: 88
